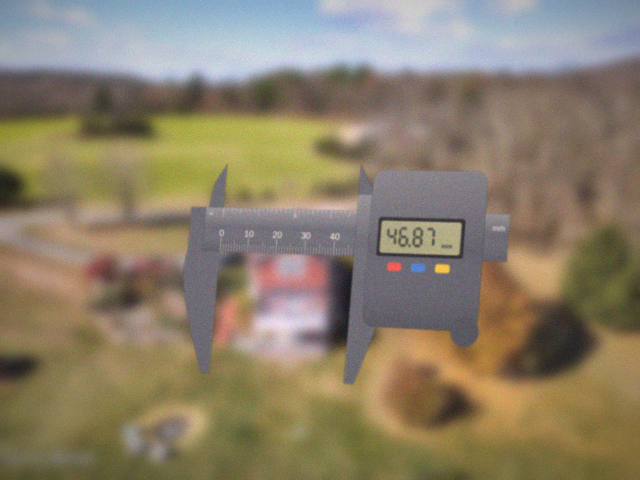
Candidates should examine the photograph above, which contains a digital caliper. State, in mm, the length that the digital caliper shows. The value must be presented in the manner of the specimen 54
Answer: 46.87
